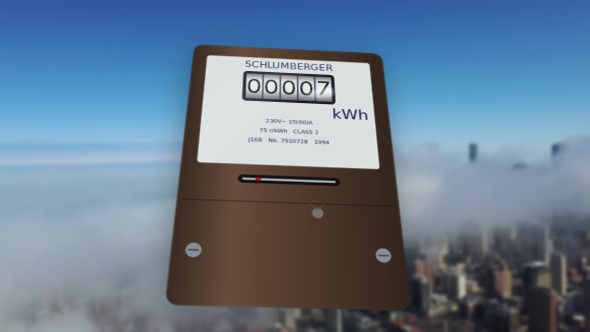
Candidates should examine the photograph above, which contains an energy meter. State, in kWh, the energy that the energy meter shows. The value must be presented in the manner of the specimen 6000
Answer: 7
